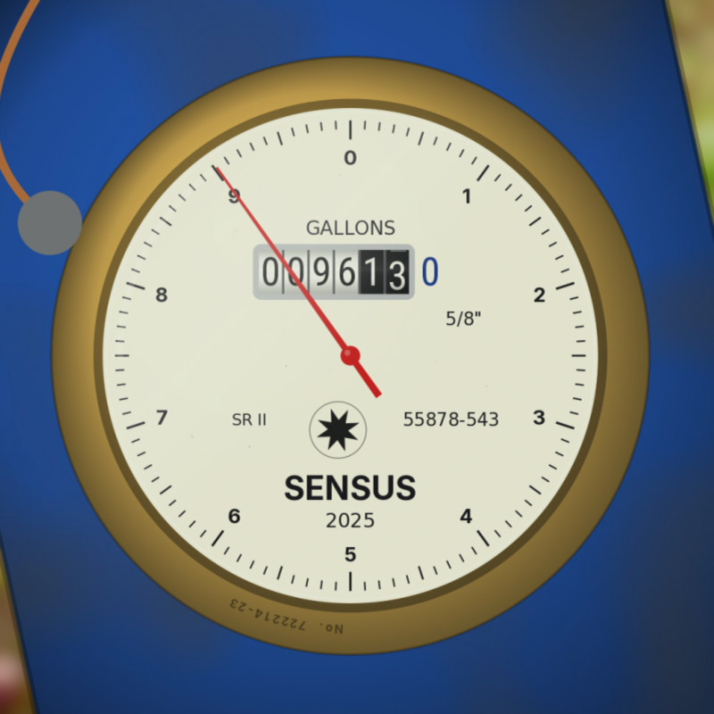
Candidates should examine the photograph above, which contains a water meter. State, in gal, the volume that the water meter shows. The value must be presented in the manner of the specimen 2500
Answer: 96129.0
